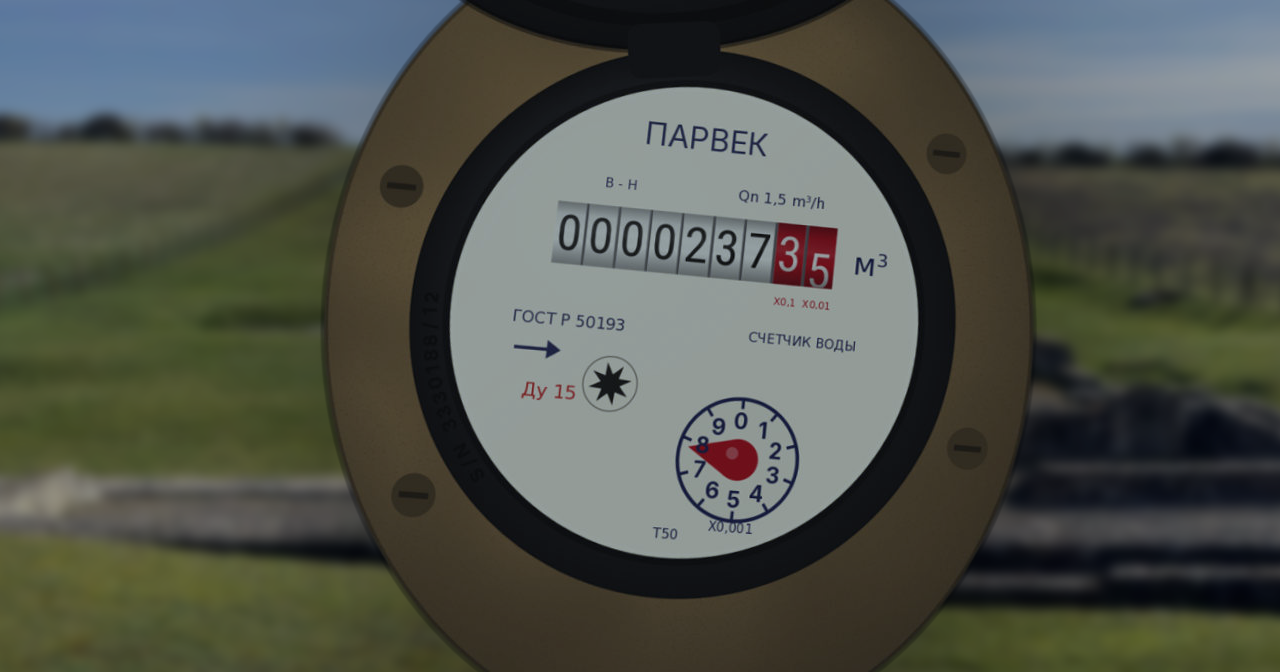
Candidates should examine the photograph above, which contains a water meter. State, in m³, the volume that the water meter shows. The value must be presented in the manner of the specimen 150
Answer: 237.347
